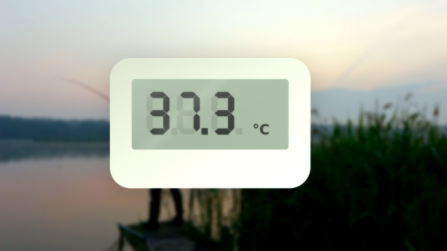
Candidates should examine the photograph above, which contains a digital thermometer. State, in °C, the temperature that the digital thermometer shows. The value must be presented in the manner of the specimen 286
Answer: 37.3
